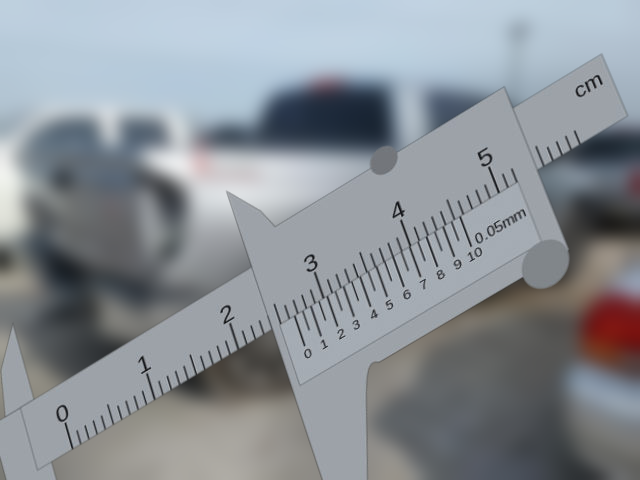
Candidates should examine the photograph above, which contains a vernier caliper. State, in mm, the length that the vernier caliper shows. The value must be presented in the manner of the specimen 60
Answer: 26.6
